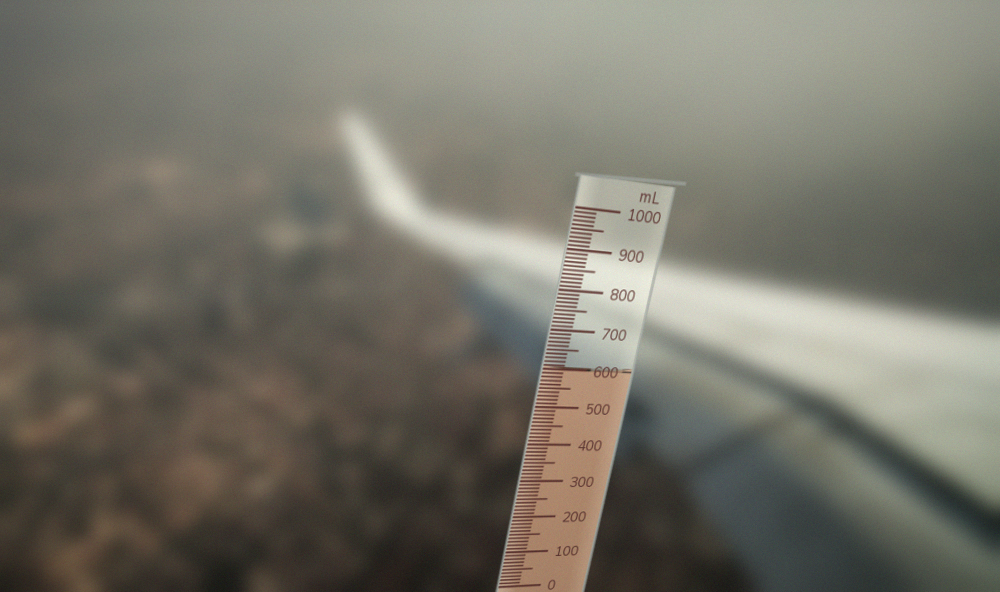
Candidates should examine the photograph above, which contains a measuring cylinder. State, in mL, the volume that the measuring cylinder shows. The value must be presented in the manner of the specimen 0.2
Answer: 600
